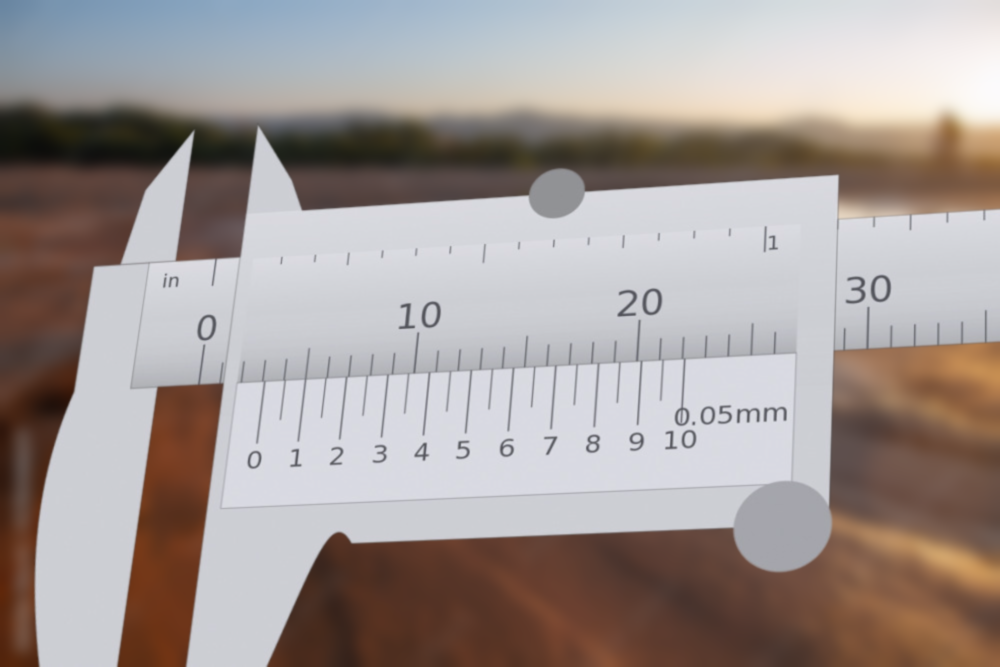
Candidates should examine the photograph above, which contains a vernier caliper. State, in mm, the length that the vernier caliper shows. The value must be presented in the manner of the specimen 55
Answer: 3.1
